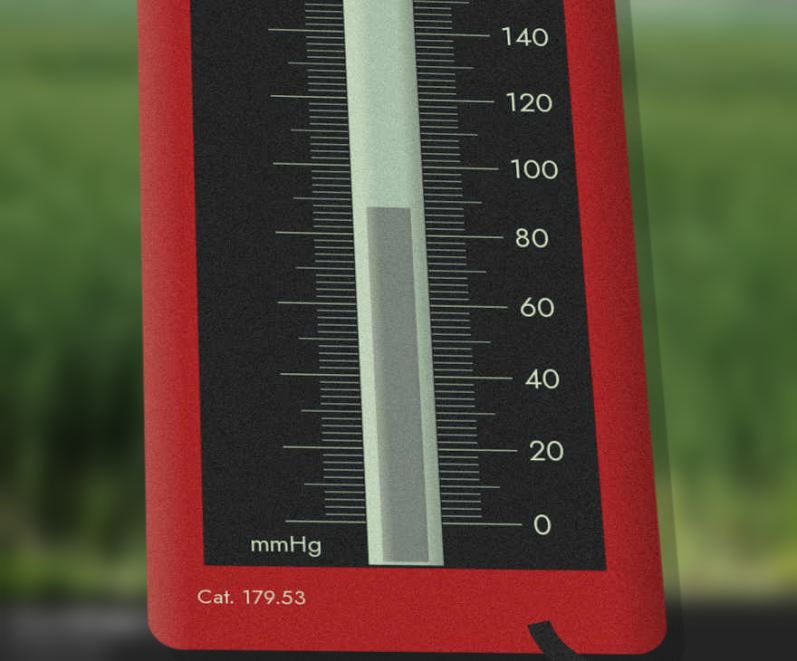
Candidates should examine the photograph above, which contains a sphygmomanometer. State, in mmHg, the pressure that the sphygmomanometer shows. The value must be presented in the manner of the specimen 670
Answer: 88
